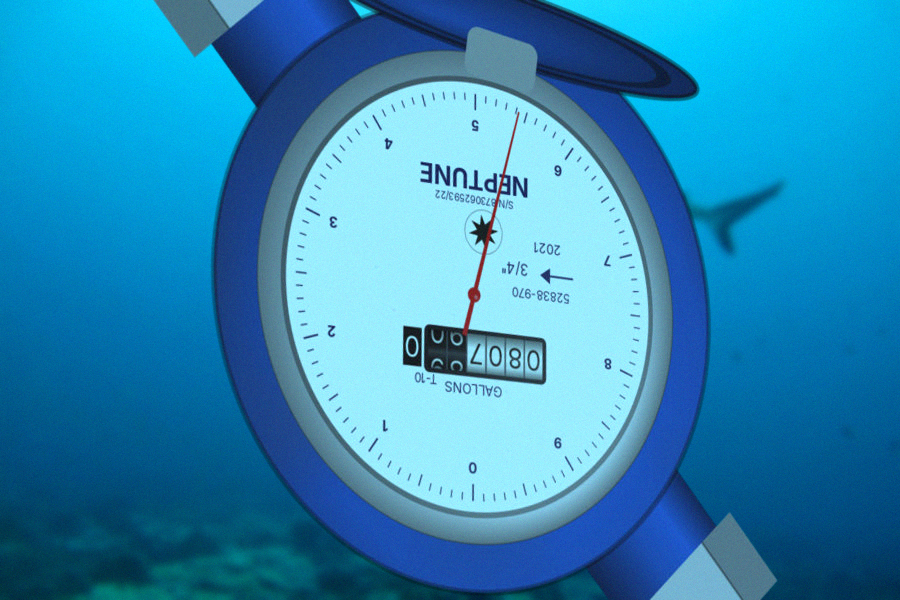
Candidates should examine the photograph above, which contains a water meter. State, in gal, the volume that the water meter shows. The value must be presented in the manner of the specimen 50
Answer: 807895.4
